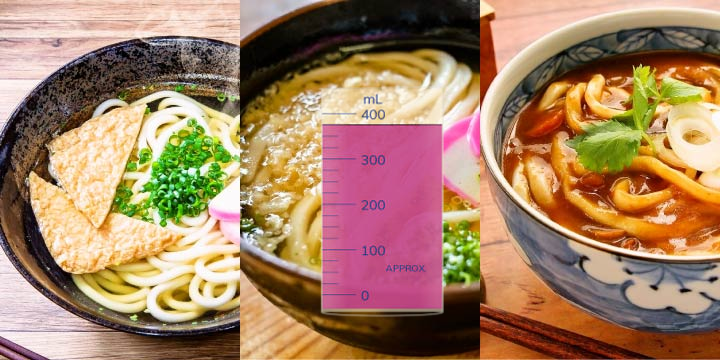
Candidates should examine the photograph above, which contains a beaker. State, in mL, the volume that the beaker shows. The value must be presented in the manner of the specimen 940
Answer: 375
